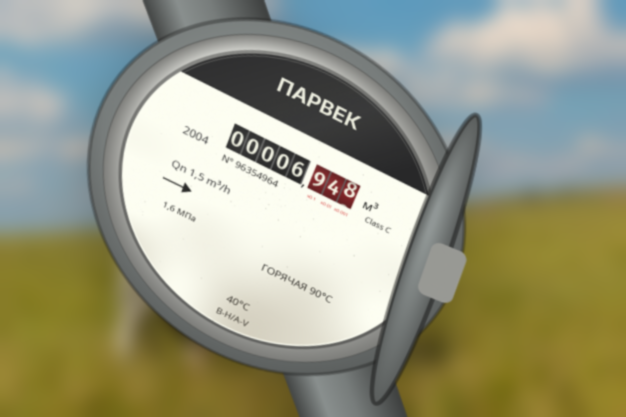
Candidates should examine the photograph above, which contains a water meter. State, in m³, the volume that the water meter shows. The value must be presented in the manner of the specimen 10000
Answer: 6.948
